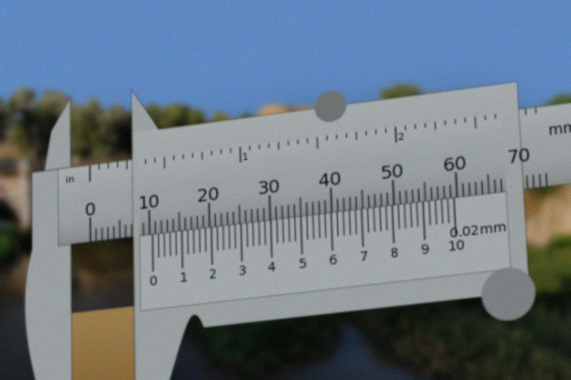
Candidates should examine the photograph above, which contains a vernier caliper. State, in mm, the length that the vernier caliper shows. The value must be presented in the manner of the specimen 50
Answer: 10.5
